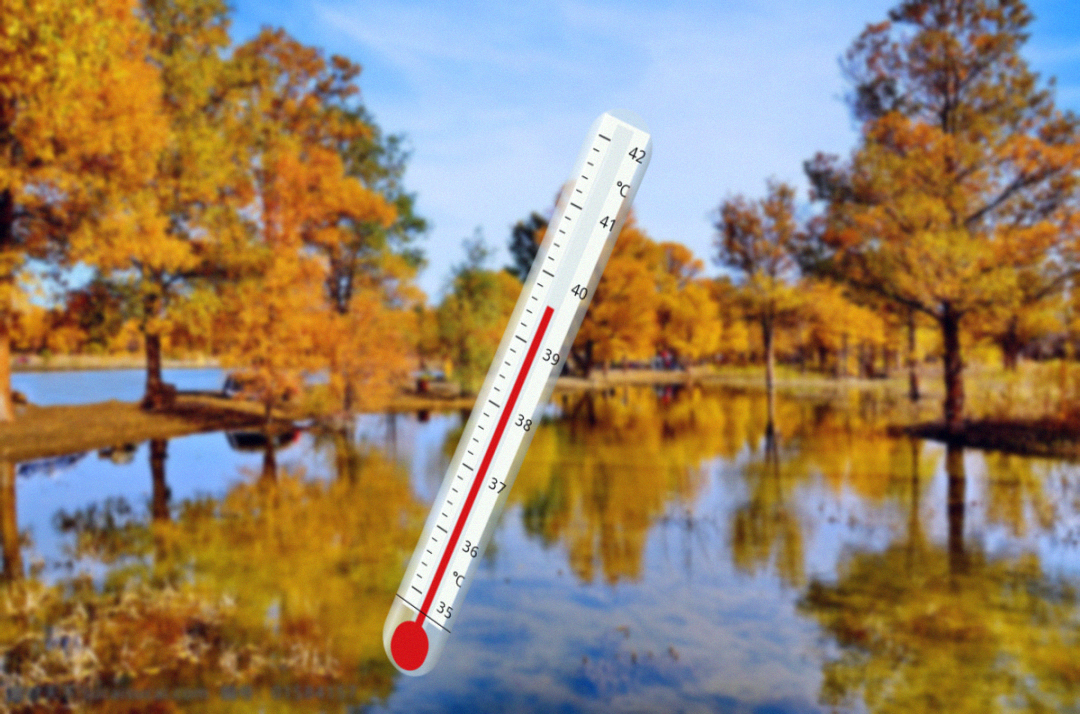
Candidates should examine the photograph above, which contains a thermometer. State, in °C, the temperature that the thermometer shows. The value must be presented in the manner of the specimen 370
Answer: 39.6
